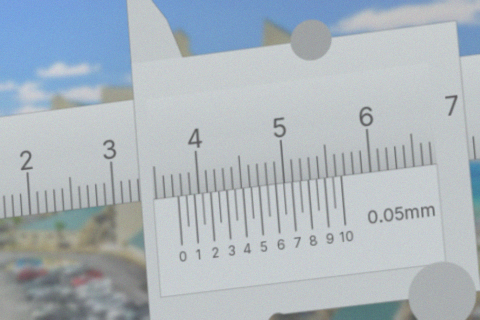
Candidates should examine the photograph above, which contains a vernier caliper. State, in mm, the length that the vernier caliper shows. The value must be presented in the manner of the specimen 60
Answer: 37.6
